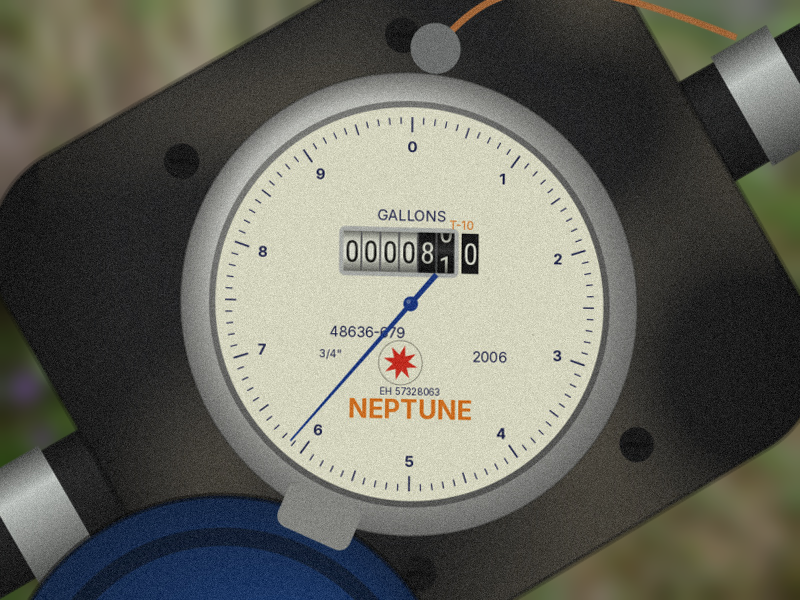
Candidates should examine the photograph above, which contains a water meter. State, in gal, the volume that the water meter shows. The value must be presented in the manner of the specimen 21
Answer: 806.1
